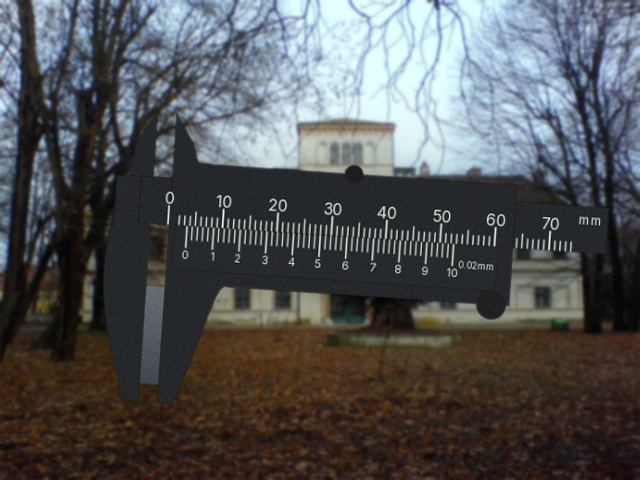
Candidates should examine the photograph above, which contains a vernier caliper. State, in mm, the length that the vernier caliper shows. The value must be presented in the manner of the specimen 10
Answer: 3.5
